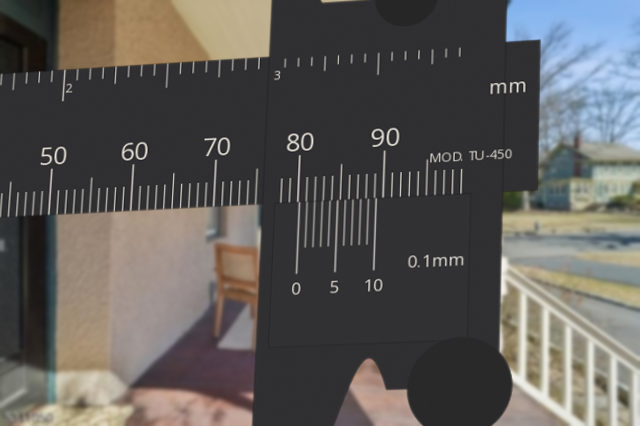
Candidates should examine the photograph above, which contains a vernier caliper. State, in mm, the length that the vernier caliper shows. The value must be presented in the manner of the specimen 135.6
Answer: 80.2
